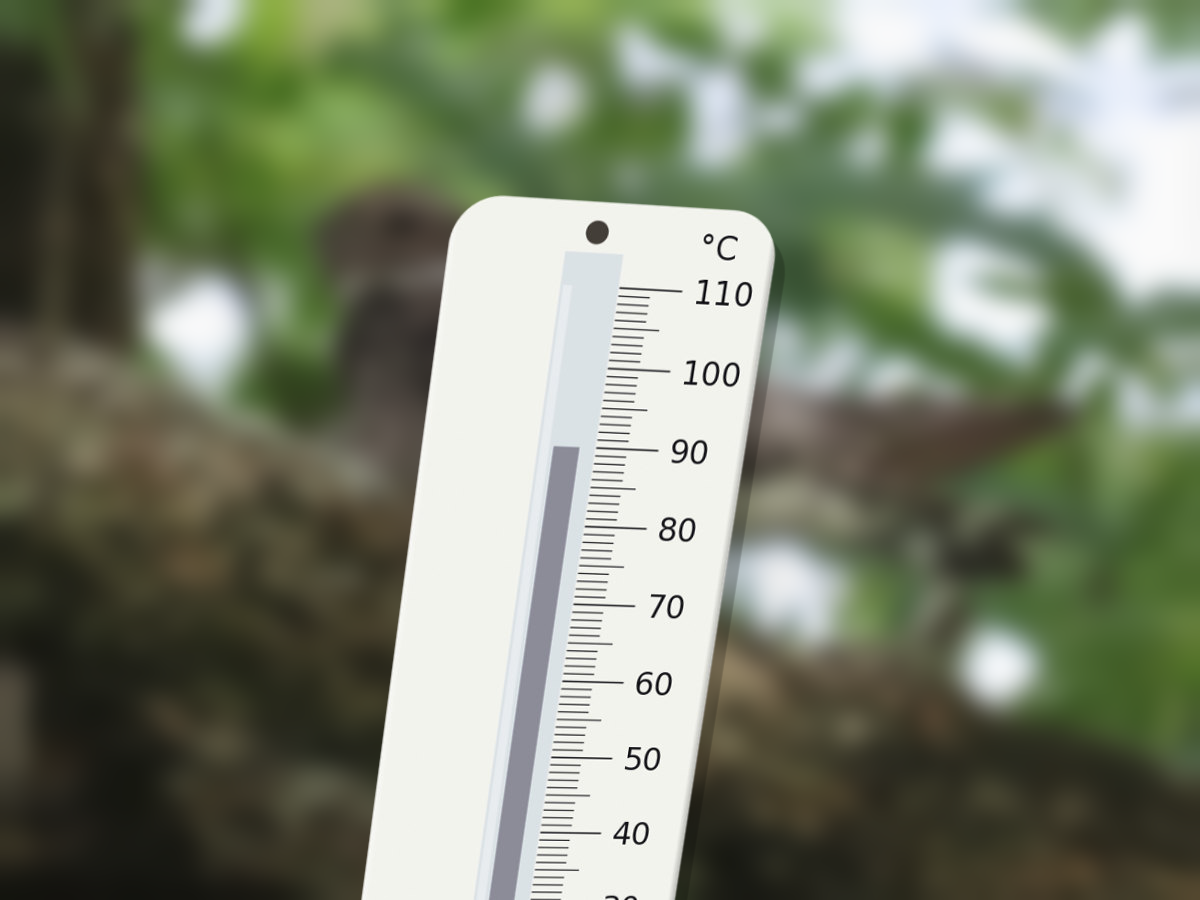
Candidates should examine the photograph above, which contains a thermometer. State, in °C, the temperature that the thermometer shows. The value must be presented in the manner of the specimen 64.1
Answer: 90
